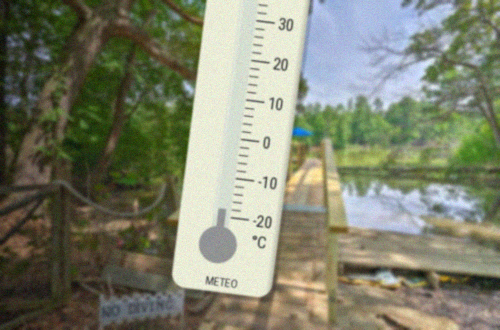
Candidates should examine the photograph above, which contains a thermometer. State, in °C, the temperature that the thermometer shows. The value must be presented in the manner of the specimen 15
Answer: -18
